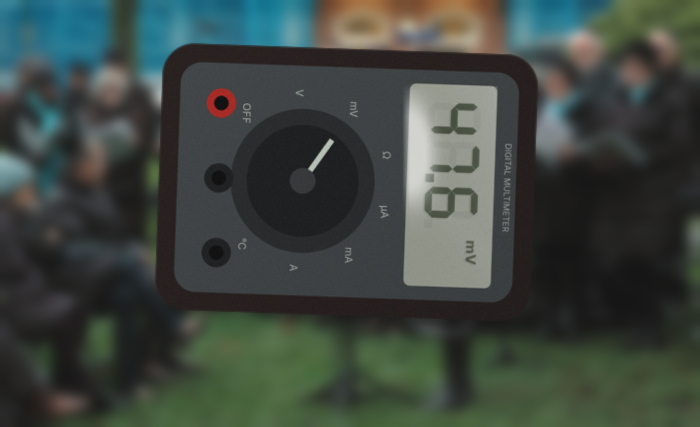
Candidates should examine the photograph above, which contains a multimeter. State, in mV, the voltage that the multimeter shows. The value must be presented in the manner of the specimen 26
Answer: 47.6
